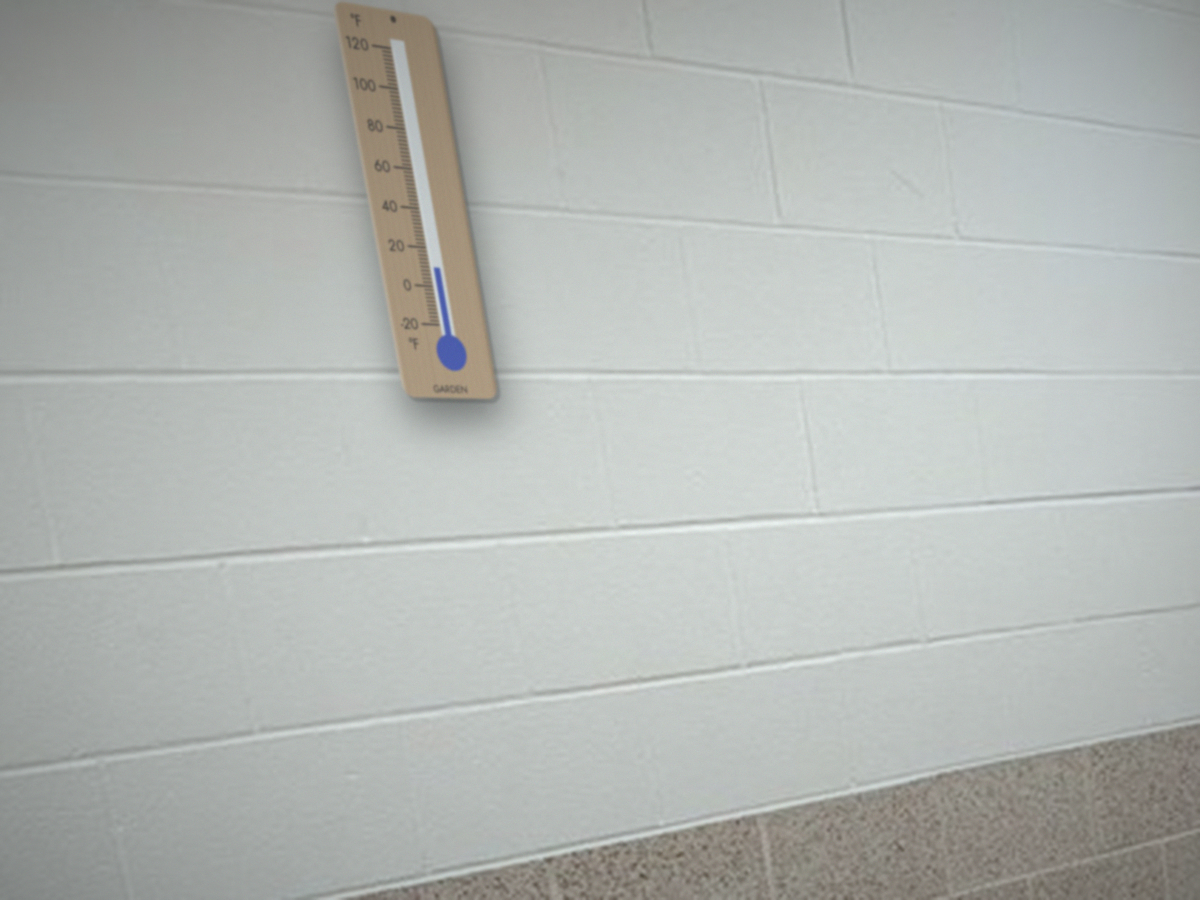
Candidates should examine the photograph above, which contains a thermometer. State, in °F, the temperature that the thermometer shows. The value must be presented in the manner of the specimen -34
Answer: 10
